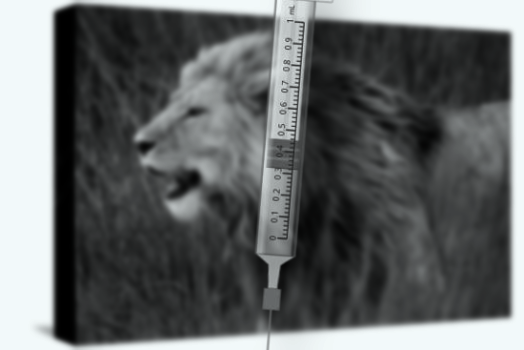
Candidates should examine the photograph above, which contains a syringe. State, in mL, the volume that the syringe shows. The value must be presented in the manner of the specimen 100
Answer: 0.32
